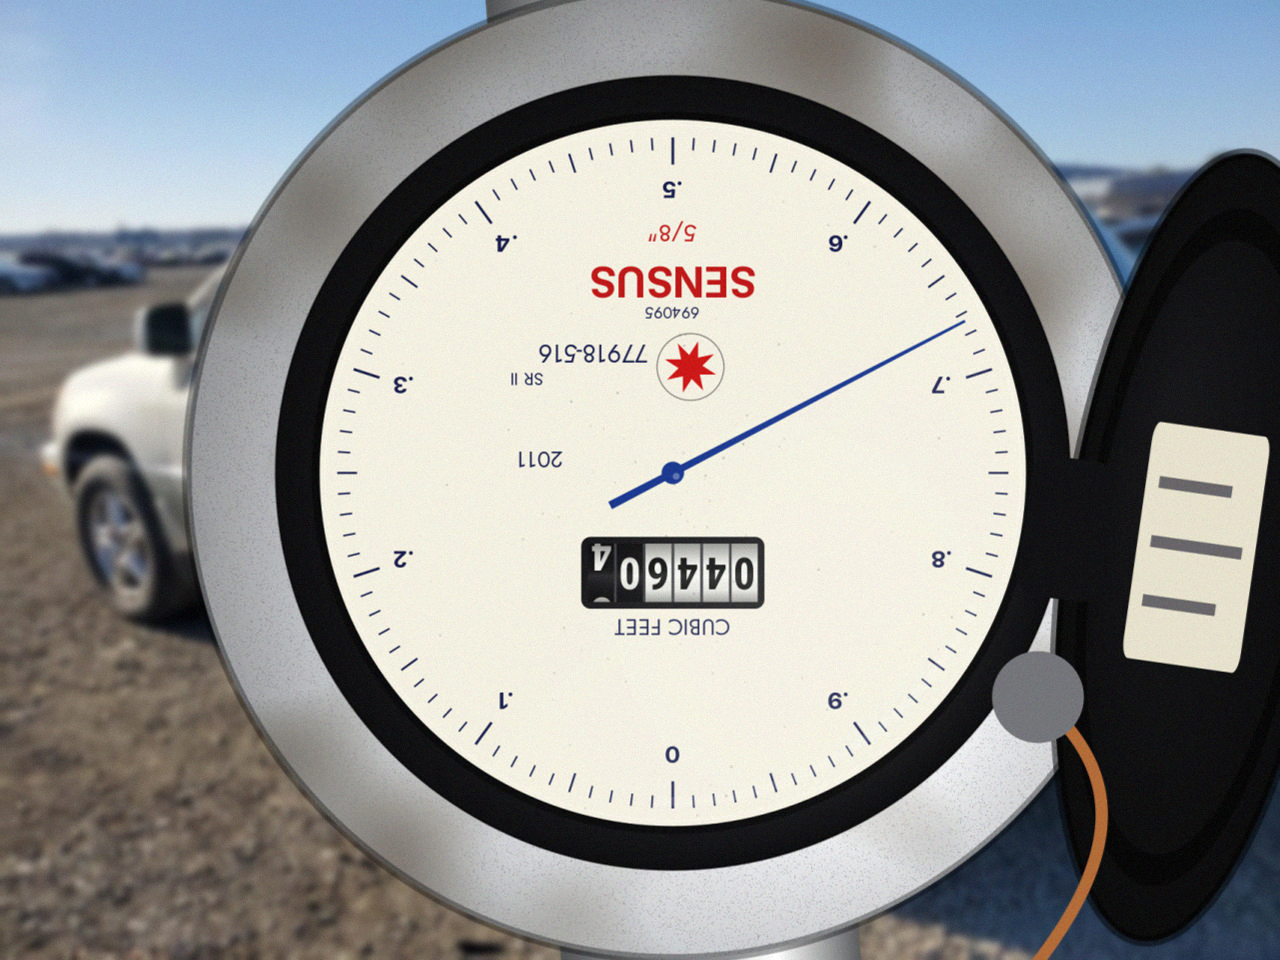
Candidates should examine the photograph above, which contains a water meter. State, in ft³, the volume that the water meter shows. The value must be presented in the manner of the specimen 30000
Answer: 44603.67
